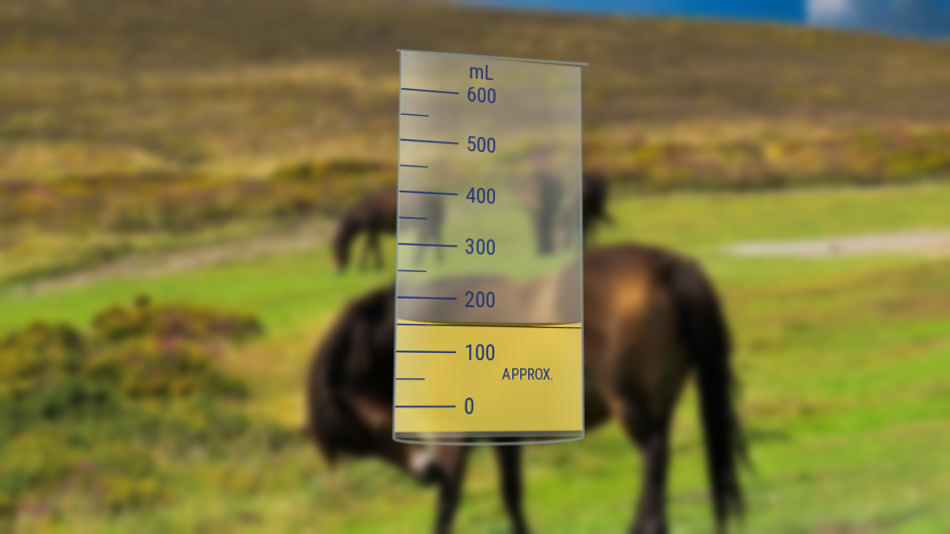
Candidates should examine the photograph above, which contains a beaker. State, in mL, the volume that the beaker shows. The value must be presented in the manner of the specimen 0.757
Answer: 150
